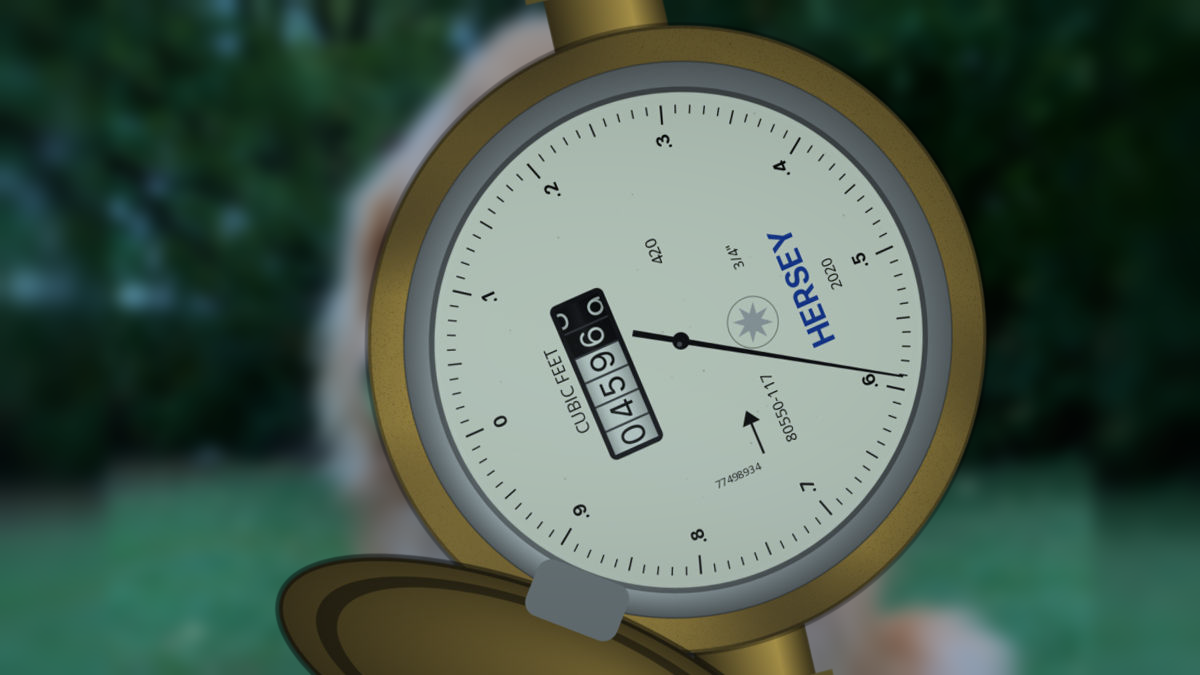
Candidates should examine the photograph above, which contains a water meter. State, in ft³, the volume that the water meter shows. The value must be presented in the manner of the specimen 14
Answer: 45968.59
